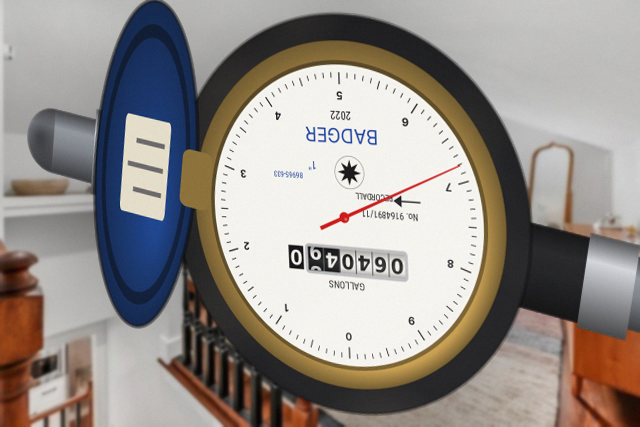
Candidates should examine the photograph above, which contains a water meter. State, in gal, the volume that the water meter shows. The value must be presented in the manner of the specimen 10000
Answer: 640486.8
